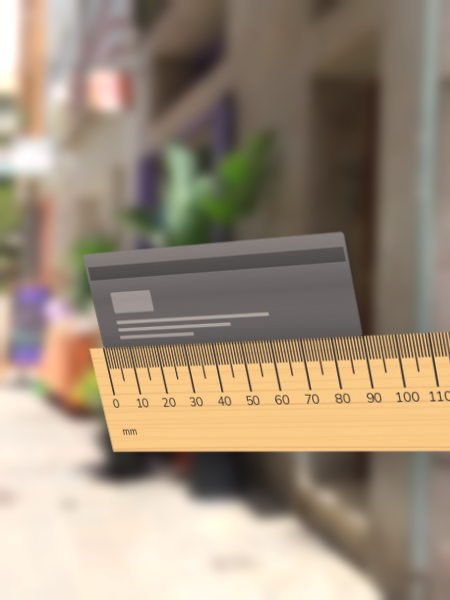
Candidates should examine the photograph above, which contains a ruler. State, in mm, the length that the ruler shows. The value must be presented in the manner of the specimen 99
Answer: 90
